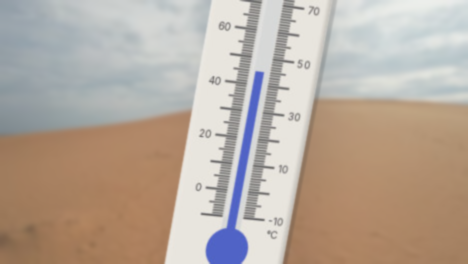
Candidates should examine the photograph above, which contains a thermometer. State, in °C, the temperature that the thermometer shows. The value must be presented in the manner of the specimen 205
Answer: 45
